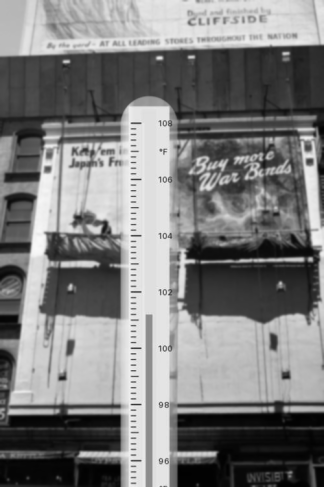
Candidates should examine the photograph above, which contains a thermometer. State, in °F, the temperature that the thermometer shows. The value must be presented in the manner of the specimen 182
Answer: 101.2
